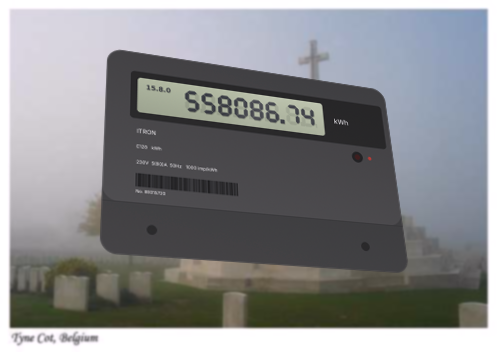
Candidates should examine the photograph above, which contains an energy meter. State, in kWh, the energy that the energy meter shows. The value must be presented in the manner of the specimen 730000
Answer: 558086.74
